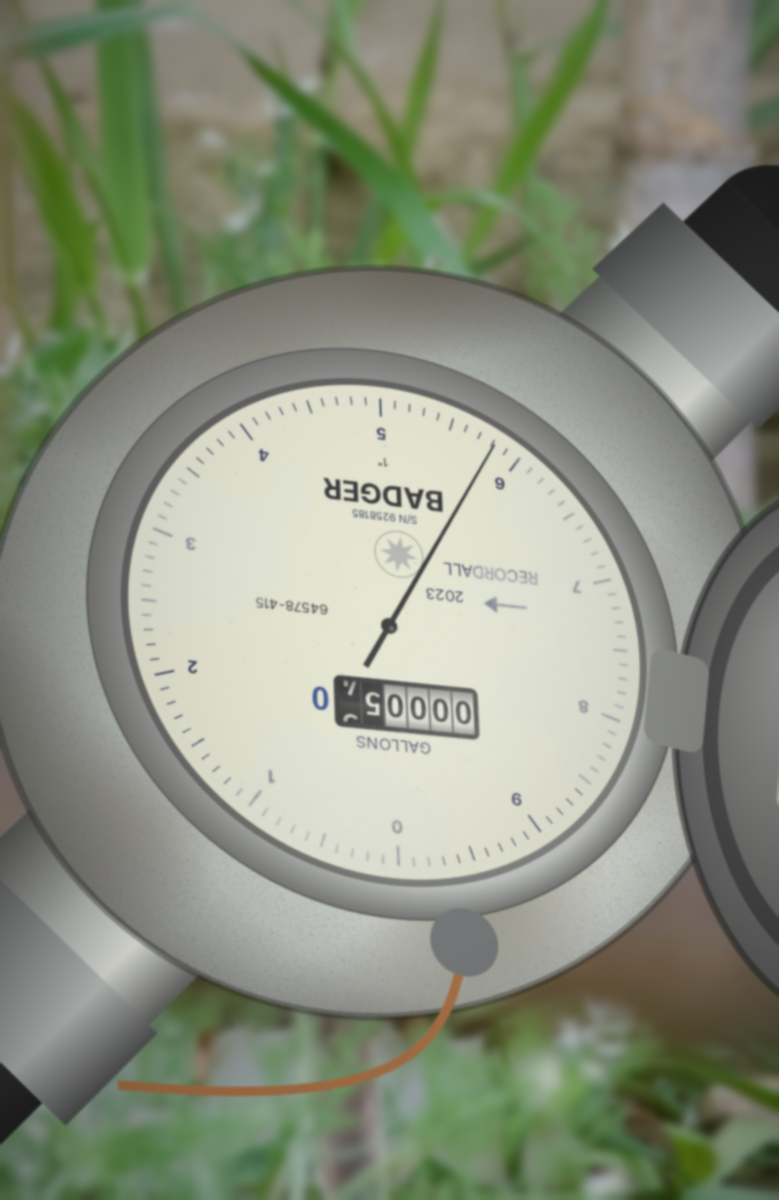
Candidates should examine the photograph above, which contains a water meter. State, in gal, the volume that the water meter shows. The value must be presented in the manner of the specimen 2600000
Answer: 535.8
